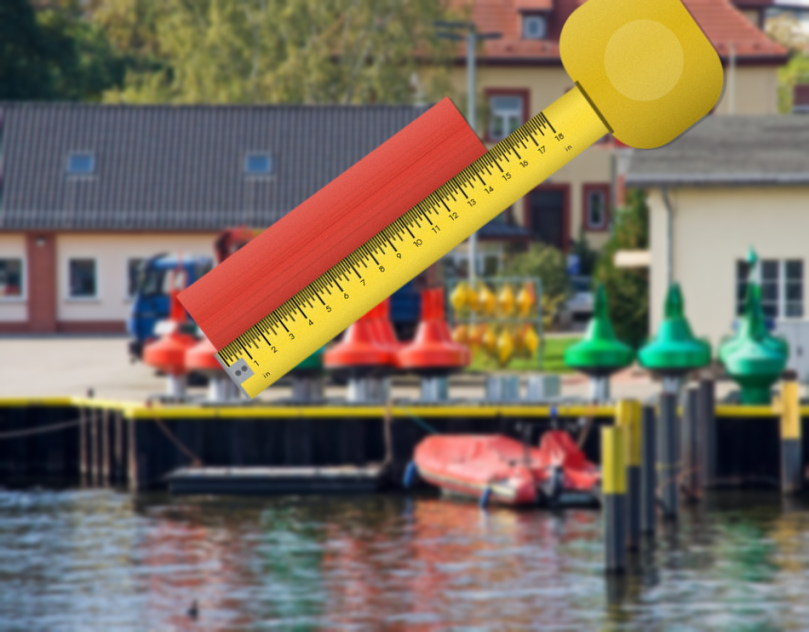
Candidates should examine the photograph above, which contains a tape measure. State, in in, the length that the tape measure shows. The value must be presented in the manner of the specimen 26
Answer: 15
